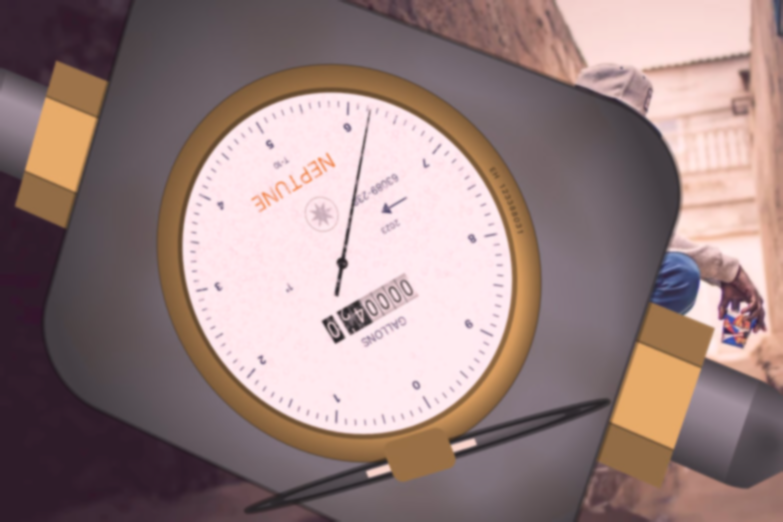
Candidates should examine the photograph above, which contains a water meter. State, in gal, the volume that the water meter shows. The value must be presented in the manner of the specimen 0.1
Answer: 416.2
